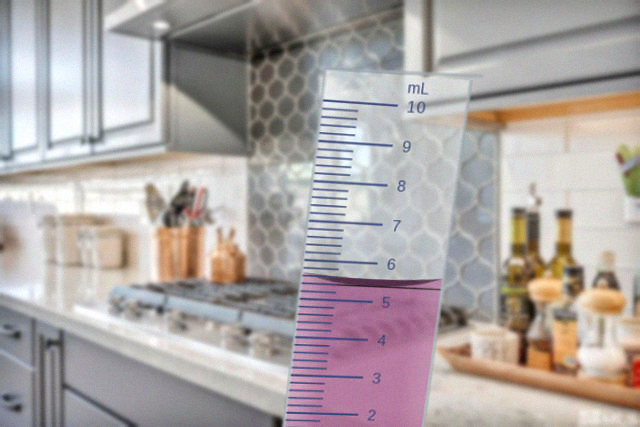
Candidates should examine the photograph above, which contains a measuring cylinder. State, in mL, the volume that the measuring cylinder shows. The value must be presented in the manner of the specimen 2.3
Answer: 5.4
